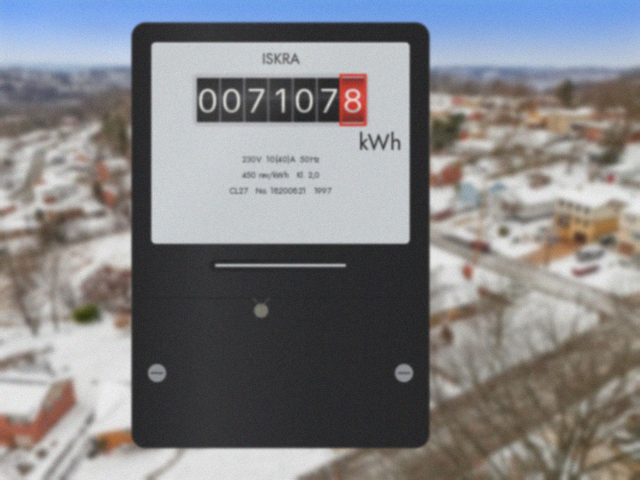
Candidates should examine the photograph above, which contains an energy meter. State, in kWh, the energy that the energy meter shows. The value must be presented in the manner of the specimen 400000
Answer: 7107.8
